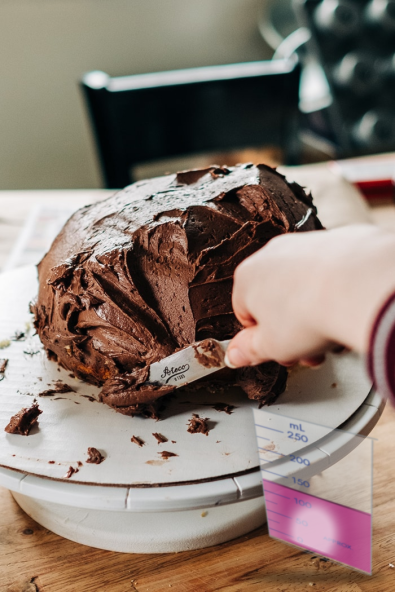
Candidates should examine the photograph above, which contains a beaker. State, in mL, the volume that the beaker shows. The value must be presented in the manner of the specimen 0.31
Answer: 125
